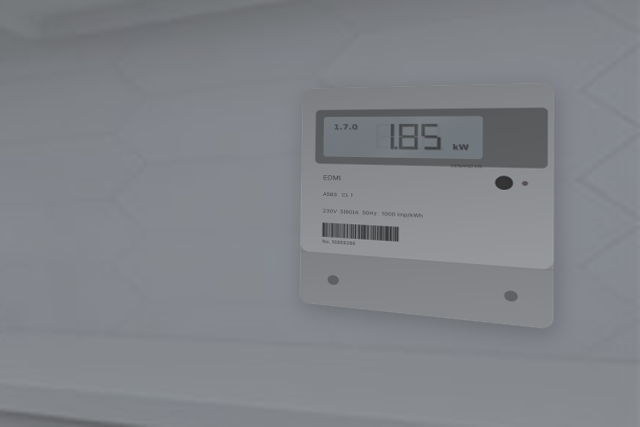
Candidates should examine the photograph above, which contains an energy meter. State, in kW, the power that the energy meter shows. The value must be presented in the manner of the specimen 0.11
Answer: 1.85
